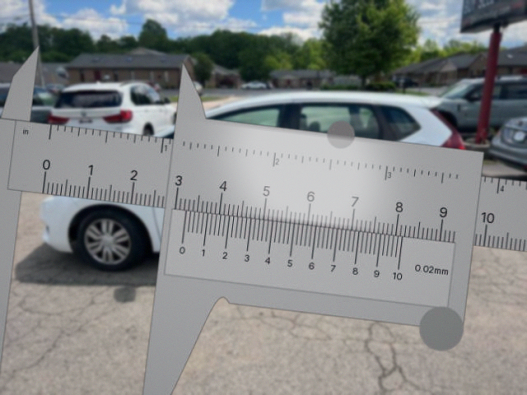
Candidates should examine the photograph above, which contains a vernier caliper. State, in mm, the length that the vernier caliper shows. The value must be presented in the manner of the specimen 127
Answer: 32.5
